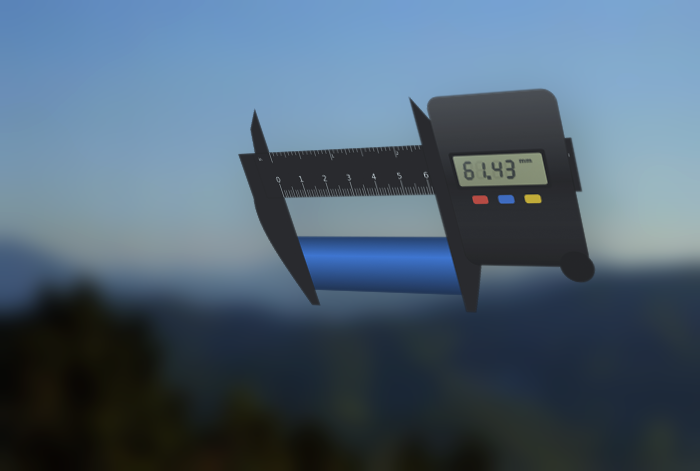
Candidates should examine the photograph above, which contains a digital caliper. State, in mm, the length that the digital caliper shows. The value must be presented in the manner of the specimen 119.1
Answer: 61.43
